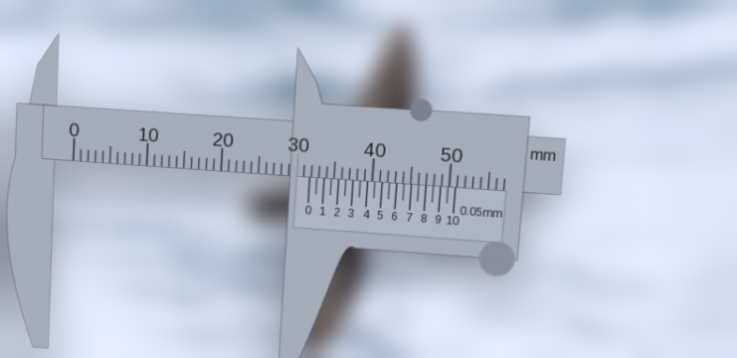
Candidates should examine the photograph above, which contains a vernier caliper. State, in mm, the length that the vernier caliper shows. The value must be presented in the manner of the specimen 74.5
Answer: 31.8
